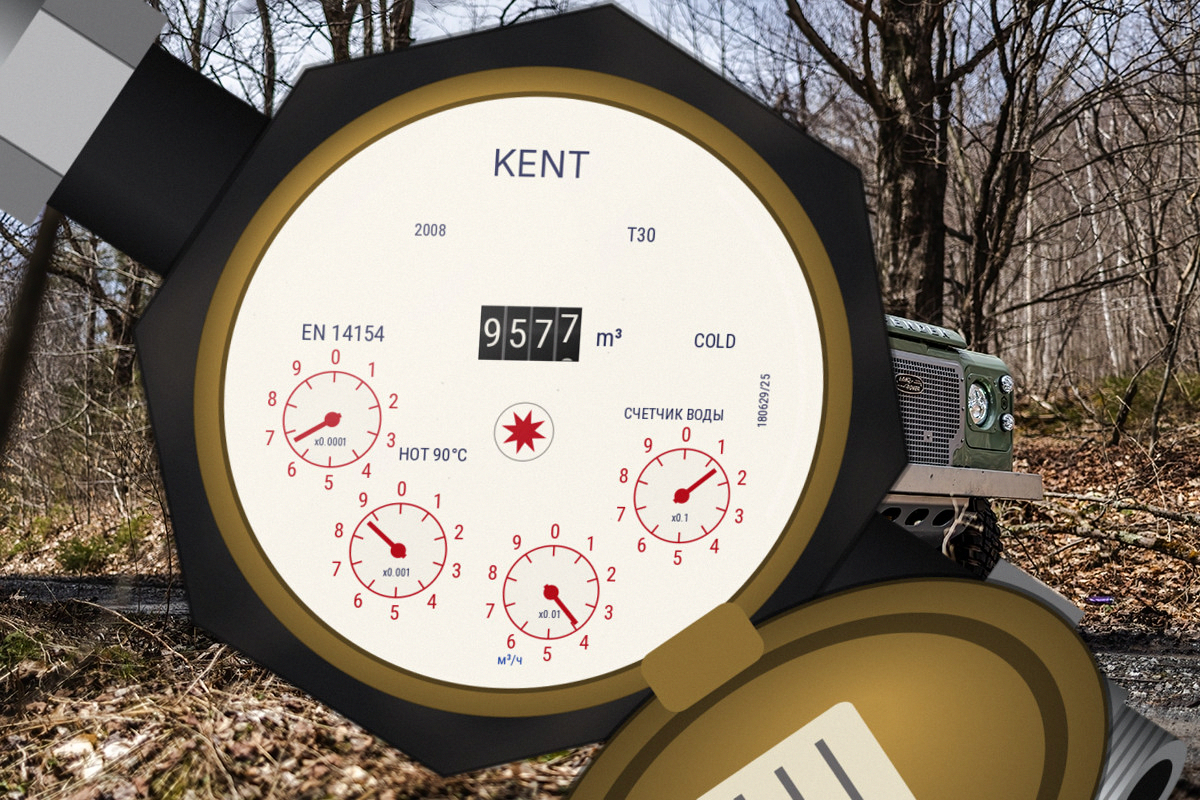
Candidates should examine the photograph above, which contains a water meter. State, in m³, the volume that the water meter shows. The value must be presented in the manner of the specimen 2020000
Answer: 9577.1386
